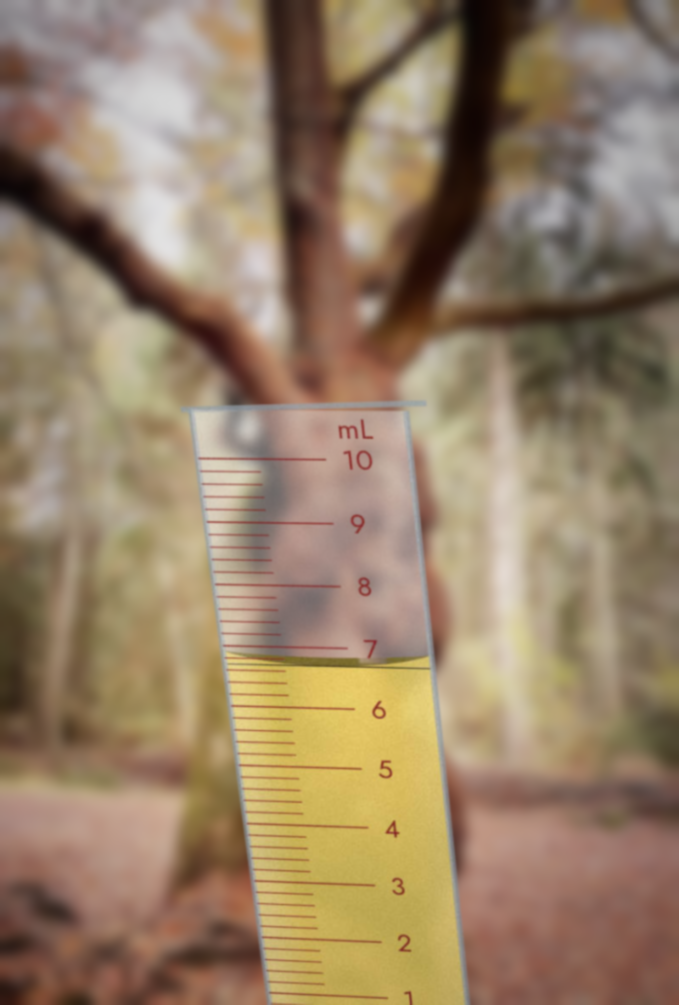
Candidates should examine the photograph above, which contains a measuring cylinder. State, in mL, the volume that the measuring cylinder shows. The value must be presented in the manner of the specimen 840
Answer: 6.7
